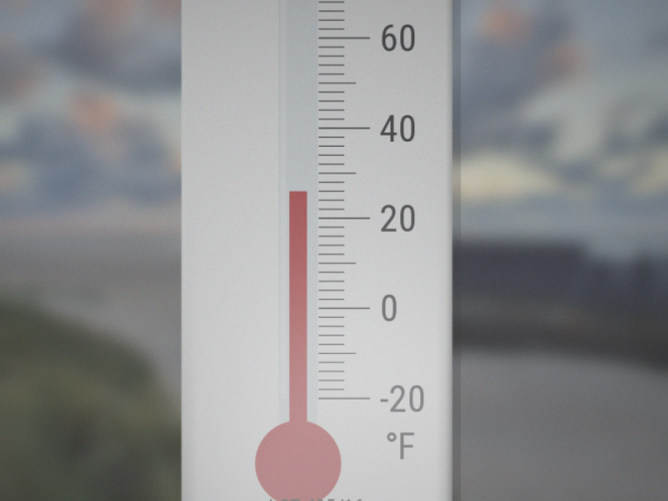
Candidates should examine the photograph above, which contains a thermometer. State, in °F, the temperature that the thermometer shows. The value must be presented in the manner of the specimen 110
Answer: 26
